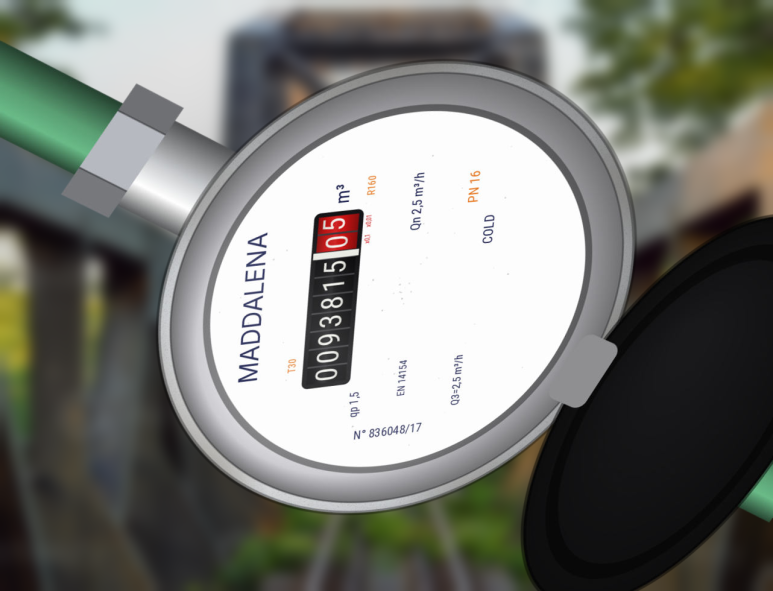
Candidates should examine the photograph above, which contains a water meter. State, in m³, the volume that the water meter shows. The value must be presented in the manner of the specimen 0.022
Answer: 93815.05
